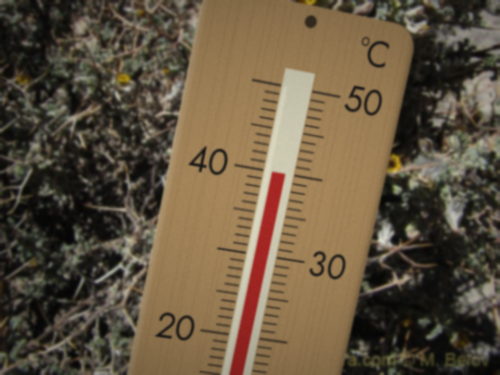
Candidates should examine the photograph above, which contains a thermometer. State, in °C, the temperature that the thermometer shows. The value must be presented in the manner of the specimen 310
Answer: 40
